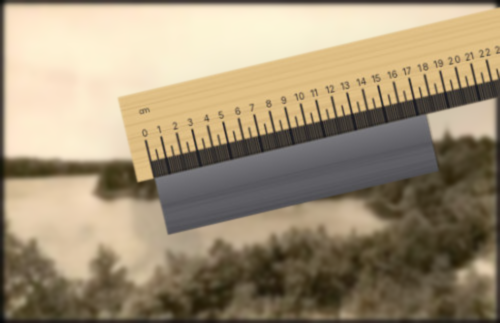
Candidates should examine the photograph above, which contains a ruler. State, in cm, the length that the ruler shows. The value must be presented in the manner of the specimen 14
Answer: 17.5
